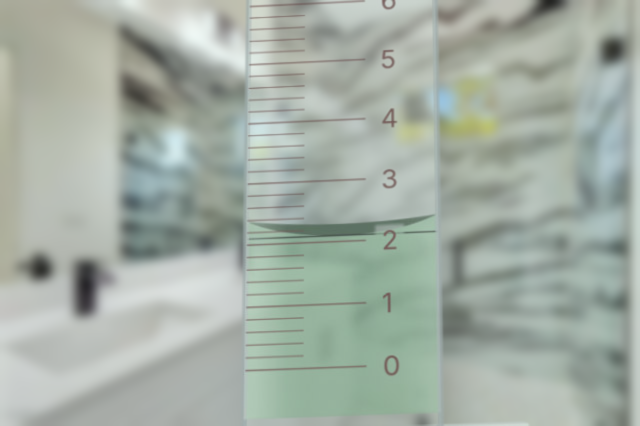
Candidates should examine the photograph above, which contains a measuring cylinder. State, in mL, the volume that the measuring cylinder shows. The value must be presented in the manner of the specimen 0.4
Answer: 2.1
